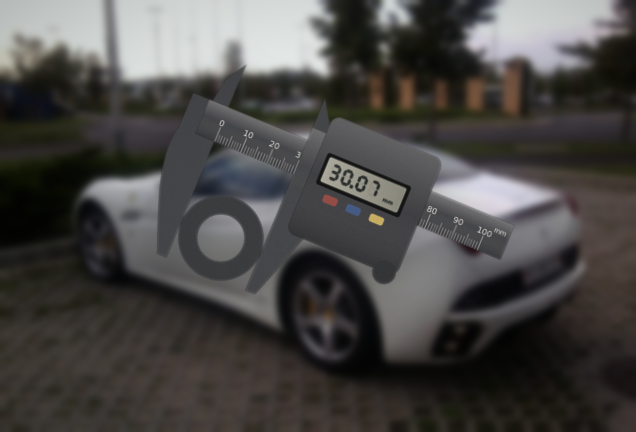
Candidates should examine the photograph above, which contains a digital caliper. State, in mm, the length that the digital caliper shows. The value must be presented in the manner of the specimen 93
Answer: 30.07
